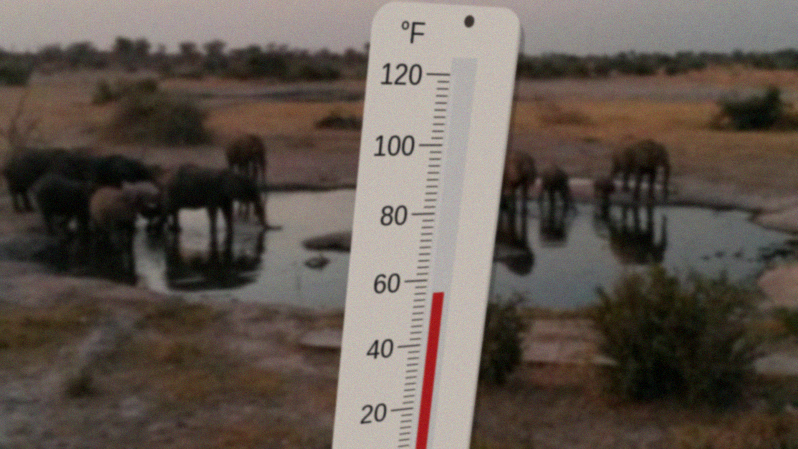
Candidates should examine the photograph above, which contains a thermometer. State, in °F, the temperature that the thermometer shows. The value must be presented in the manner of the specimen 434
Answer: 56
